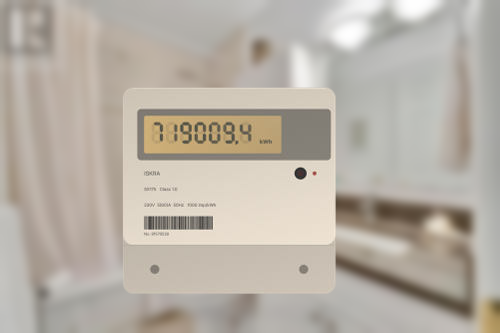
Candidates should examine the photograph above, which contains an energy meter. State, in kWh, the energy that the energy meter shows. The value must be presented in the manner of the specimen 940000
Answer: 719009.4
